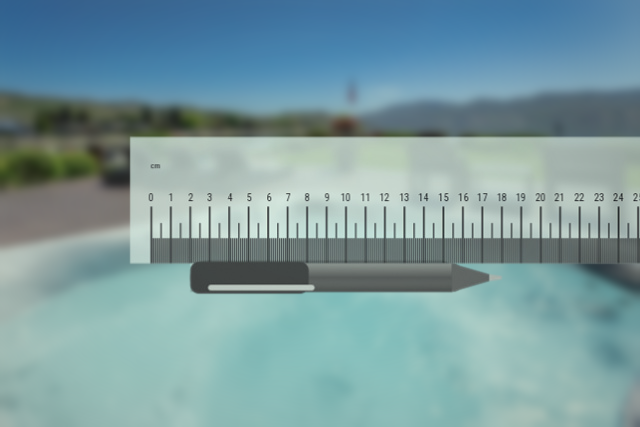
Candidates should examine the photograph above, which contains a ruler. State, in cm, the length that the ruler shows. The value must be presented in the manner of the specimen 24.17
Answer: 16
